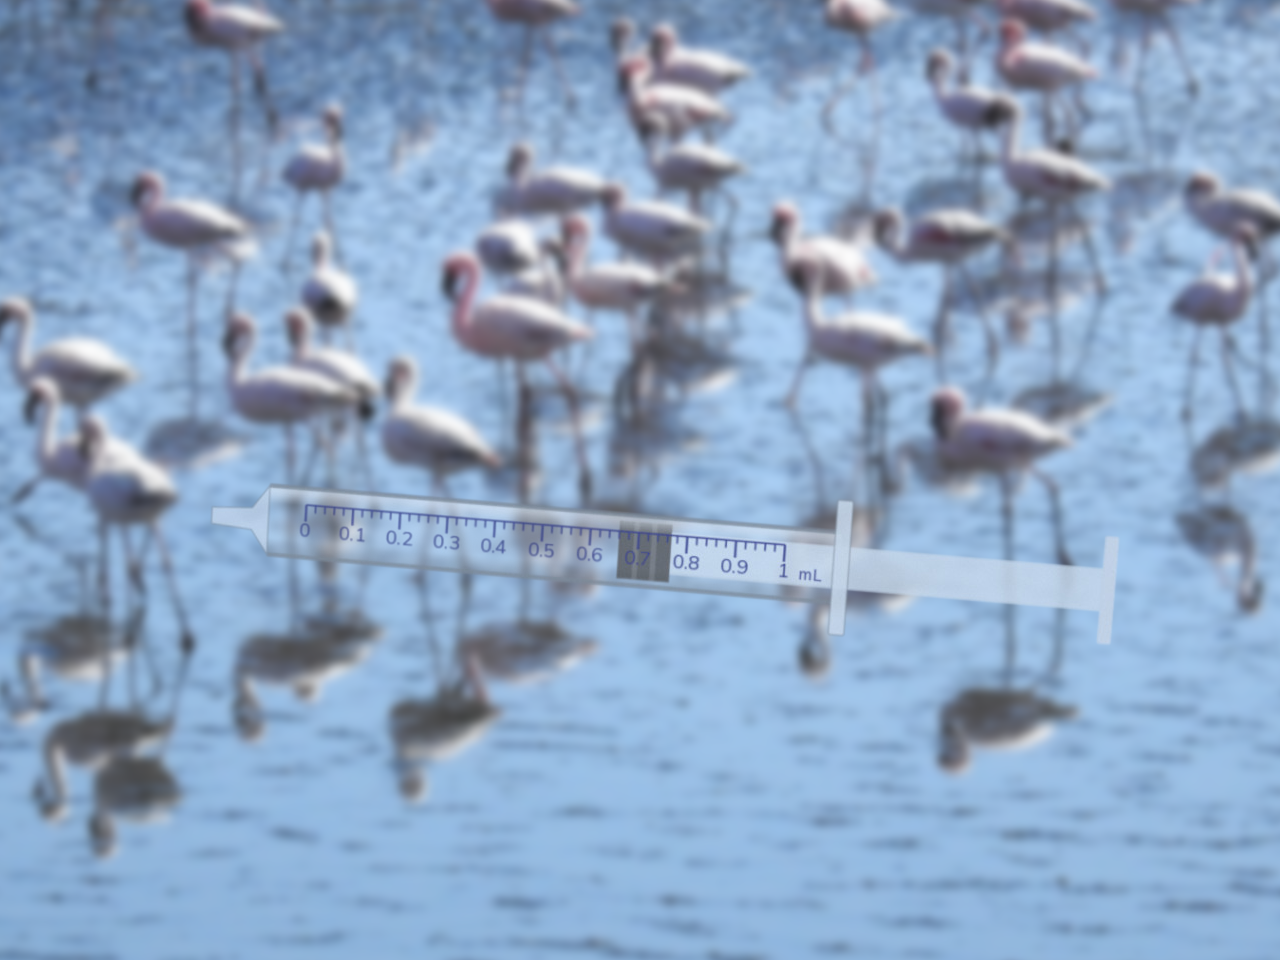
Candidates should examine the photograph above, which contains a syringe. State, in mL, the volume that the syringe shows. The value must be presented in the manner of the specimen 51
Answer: 0.66
